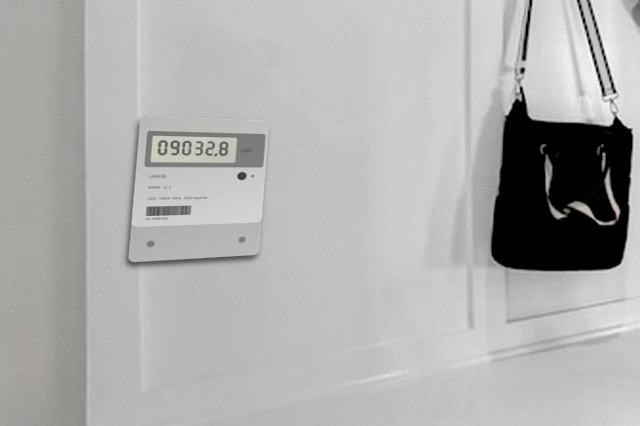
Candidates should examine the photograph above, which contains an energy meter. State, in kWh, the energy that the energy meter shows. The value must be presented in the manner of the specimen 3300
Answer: 9032.8
